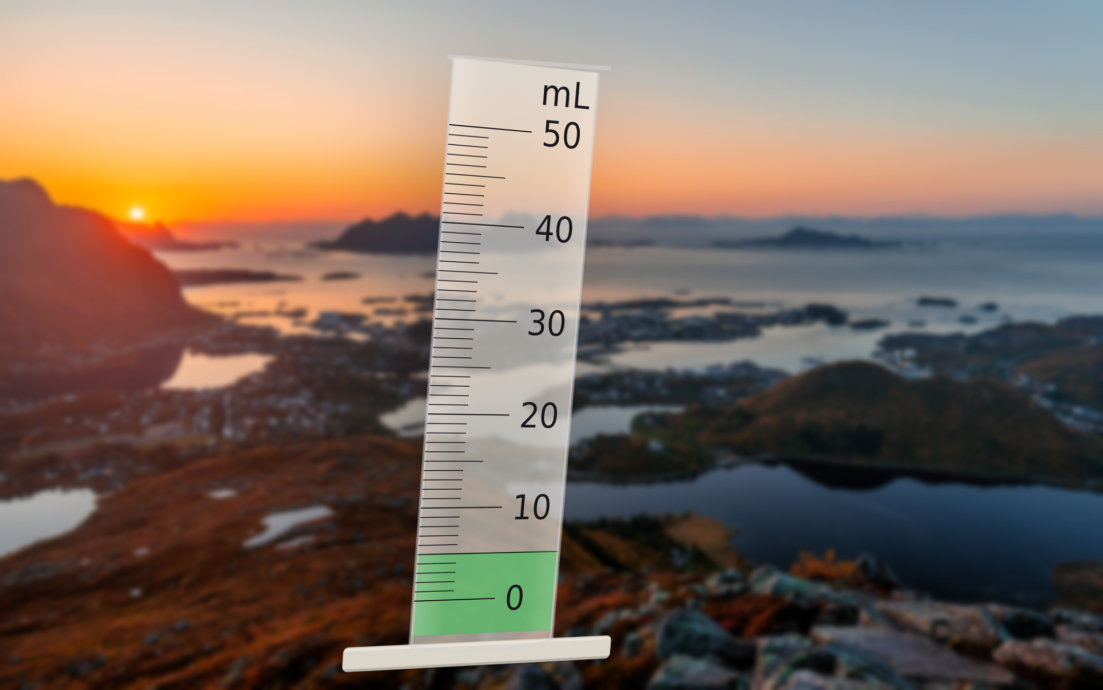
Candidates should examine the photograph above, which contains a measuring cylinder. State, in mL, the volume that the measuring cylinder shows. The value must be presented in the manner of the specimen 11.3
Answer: 5
